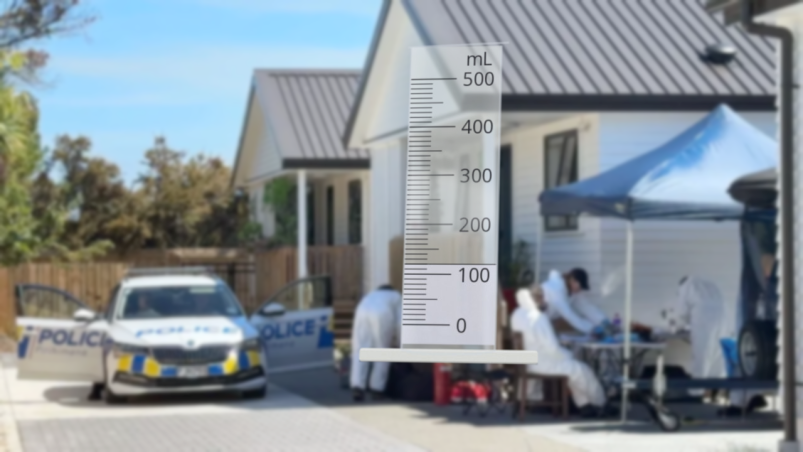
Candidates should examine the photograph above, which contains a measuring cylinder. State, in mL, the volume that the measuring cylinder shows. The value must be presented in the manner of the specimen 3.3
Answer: 120
